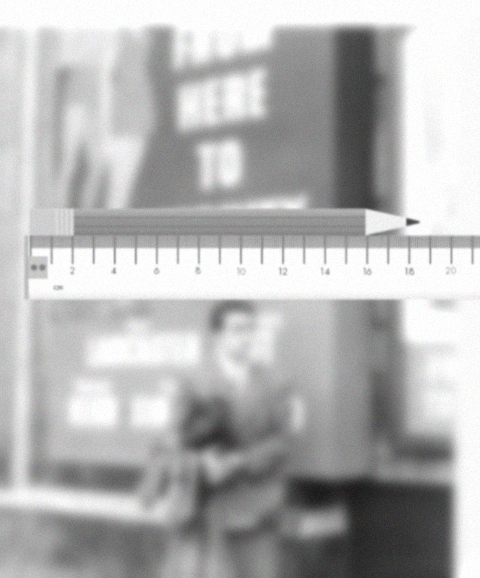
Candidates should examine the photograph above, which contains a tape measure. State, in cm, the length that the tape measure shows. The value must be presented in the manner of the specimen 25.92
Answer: 18.5
